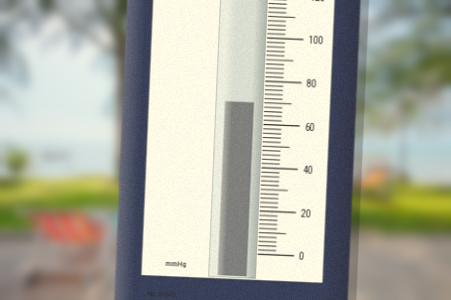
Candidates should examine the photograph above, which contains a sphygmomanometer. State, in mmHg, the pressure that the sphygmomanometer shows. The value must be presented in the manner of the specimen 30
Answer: 70
